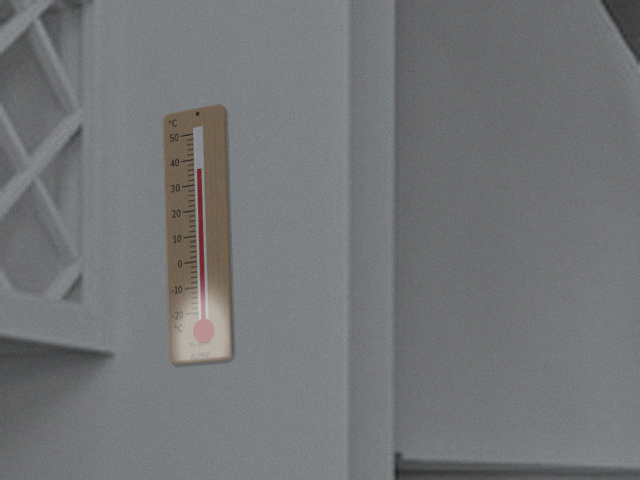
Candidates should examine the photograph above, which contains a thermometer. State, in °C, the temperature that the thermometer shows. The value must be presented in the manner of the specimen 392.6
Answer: 36
